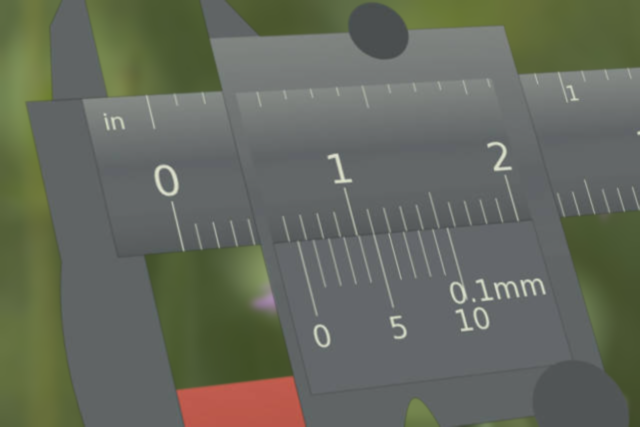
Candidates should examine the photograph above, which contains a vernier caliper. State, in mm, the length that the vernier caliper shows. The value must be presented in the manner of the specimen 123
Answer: 6.5
